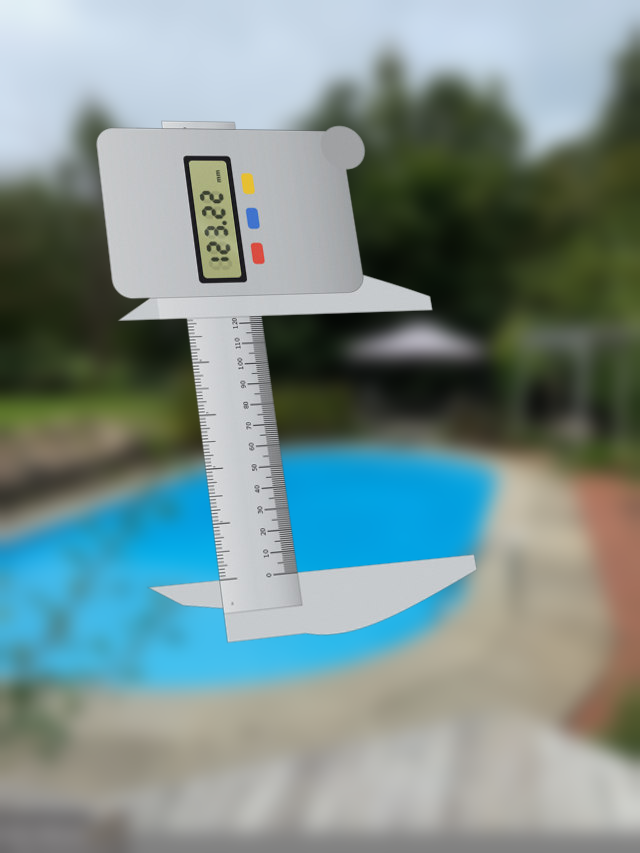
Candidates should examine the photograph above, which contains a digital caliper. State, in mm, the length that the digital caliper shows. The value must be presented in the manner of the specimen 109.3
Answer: 123.22
